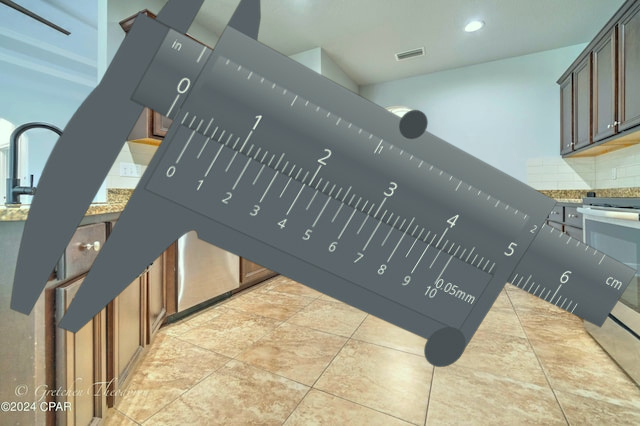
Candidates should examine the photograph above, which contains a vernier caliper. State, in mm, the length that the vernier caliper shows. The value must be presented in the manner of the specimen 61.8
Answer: 3.8
